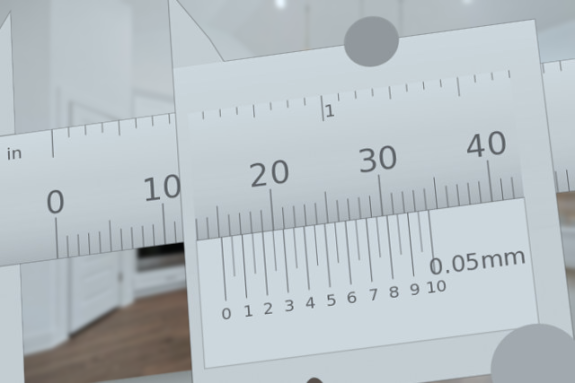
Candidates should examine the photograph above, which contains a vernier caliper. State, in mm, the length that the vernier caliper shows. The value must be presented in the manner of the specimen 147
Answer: 15.2
